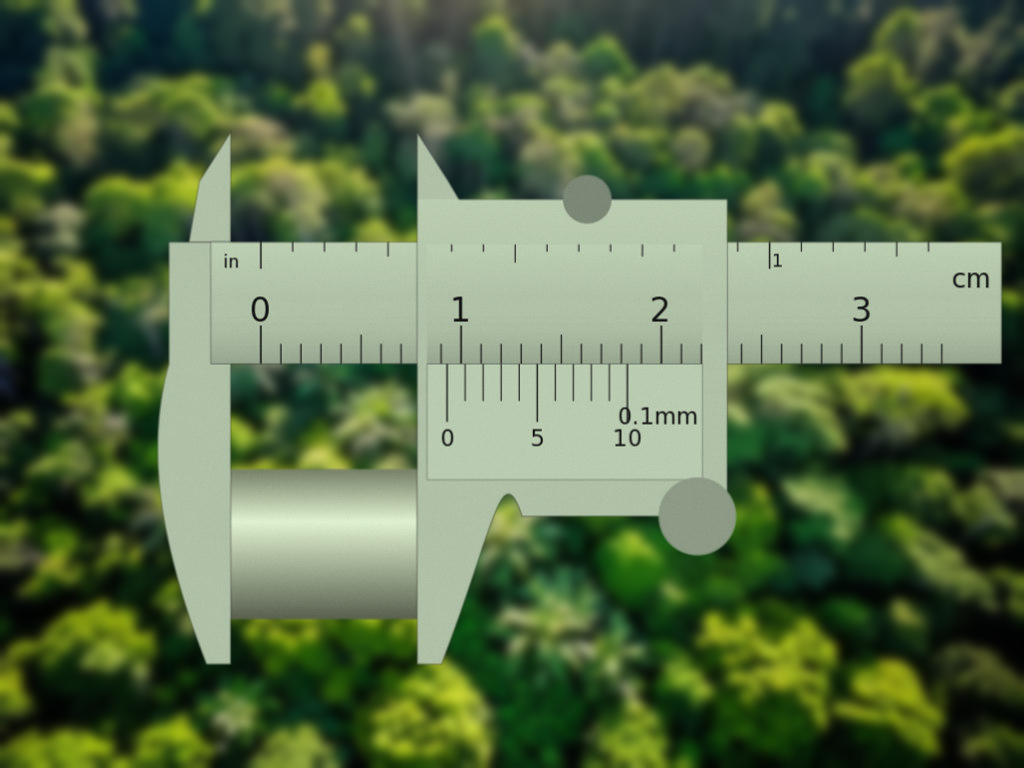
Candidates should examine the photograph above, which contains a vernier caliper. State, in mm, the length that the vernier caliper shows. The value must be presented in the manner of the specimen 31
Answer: 9.3
